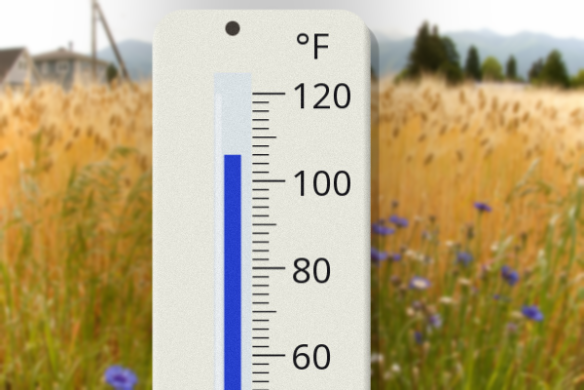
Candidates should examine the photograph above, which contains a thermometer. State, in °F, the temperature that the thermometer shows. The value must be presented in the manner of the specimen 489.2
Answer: 106
